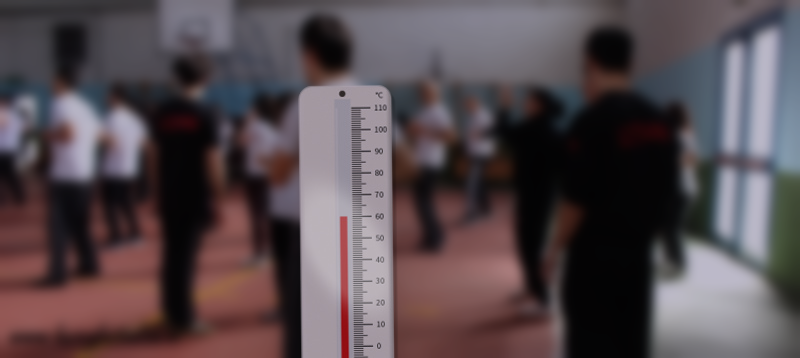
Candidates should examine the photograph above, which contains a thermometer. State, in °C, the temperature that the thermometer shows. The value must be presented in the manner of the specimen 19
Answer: 60
